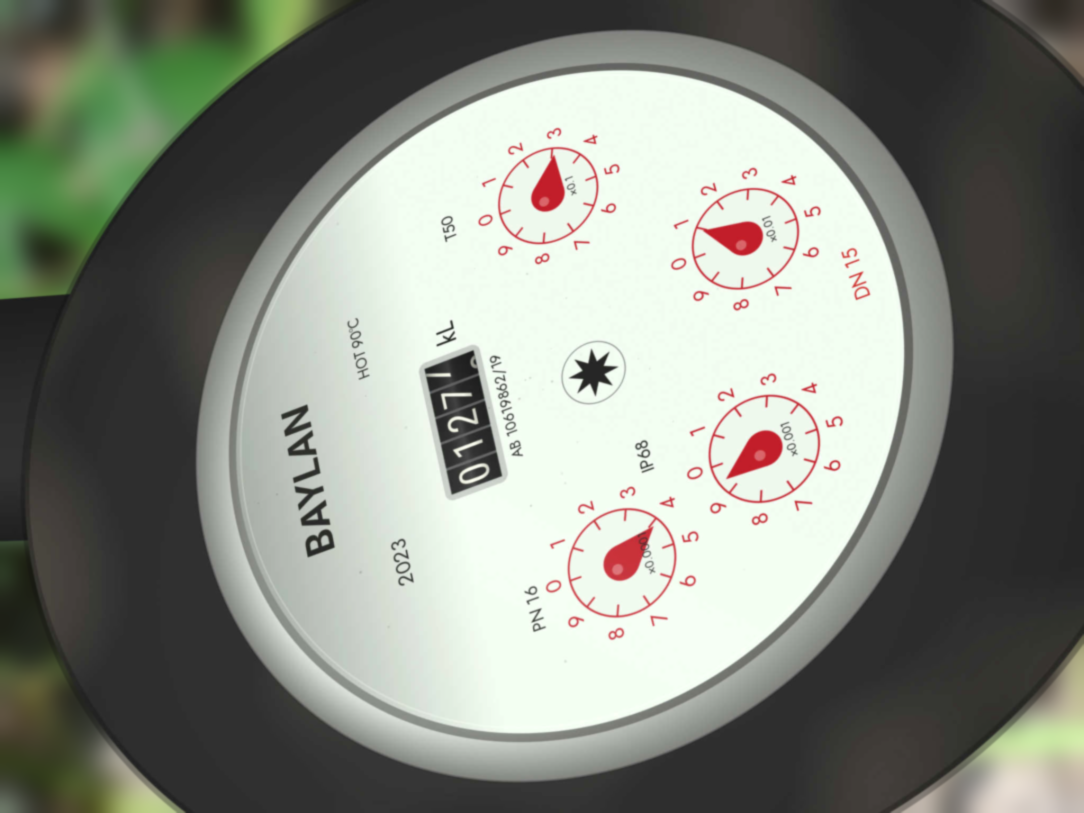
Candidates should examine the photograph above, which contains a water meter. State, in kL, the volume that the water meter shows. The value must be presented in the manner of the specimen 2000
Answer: 1277.3094
